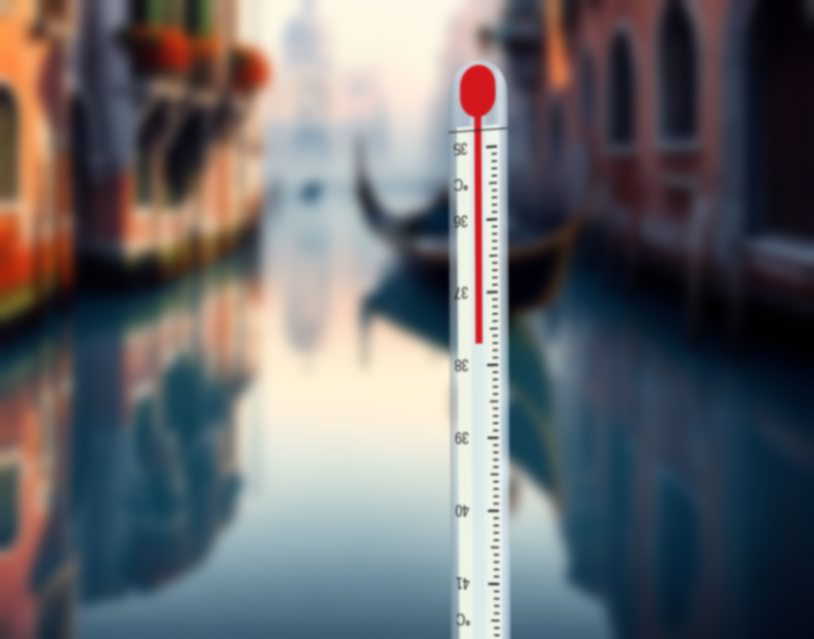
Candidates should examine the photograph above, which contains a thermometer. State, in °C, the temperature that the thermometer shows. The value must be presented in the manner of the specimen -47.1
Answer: 37.7
